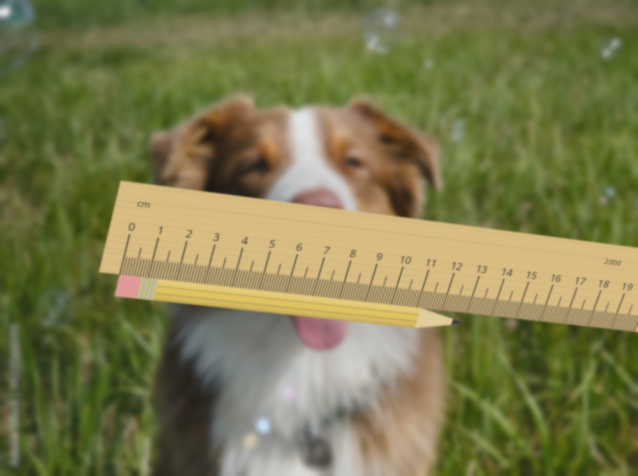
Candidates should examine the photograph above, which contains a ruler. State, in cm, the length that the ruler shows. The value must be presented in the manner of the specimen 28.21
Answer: 13
